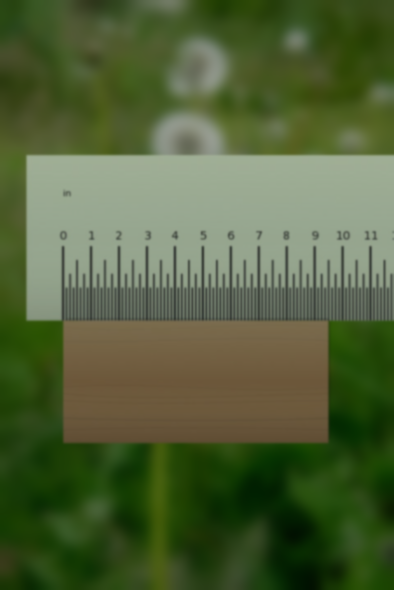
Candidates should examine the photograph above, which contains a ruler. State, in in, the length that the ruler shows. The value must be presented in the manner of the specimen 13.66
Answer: 9.5
